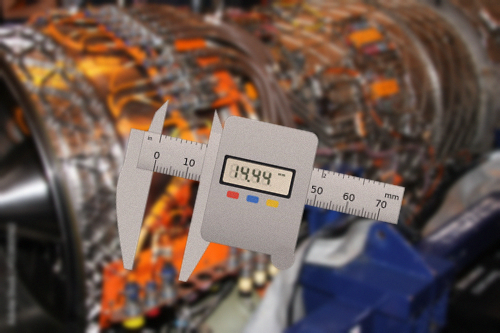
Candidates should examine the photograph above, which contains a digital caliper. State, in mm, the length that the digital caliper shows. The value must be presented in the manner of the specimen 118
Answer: 14.44
